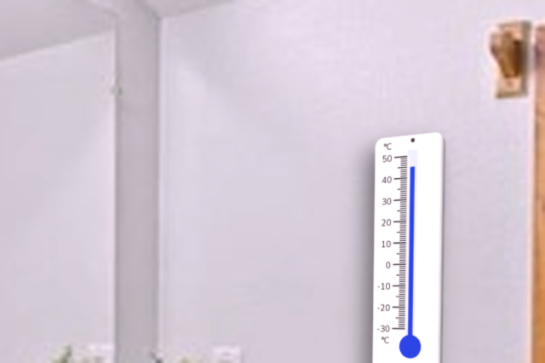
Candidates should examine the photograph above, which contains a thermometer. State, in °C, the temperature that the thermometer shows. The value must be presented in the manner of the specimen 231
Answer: 45
